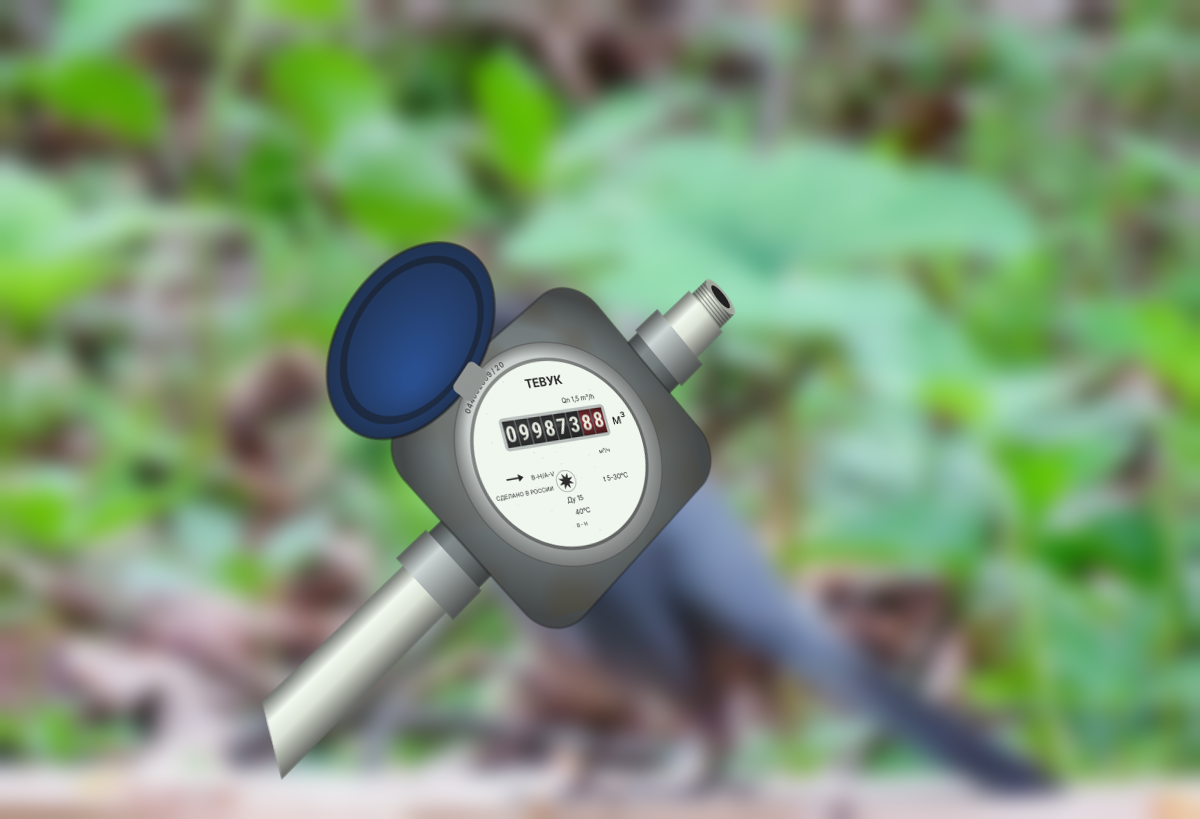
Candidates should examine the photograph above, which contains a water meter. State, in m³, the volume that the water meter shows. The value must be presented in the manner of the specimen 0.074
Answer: 99873.88
